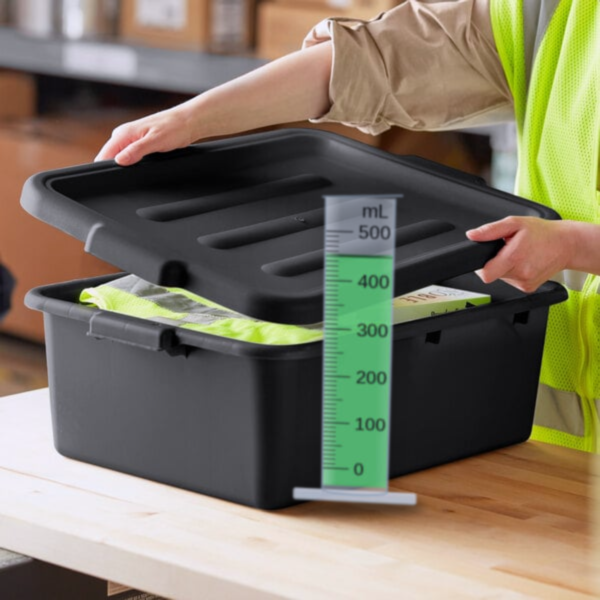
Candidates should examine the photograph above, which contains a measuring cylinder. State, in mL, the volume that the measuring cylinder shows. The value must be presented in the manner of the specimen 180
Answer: 450
